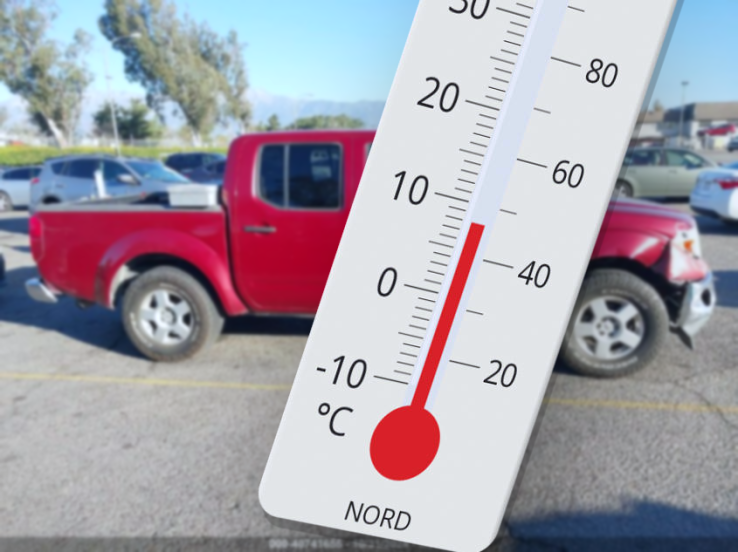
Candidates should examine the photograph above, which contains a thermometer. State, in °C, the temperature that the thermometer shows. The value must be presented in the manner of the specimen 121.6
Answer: 8
